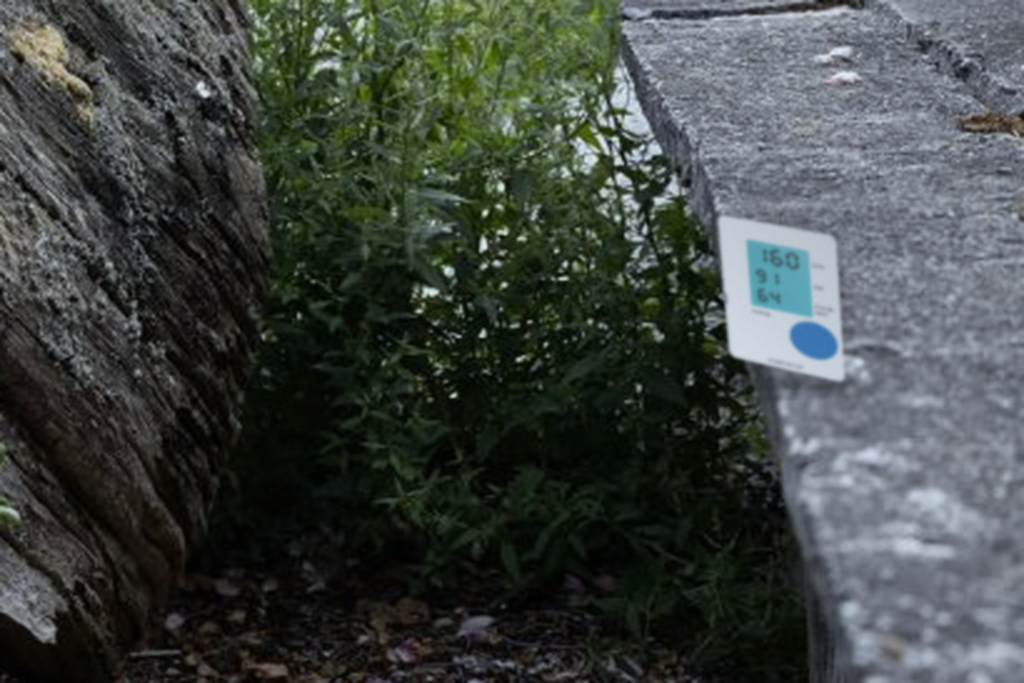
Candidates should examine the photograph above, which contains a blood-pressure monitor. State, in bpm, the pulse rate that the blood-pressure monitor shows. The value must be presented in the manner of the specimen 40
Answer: 64
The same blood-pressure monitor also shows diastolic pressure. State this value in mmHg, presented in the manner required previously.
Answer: 91
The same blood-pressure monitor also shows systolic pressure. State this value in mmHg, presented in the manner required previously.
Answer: 160
